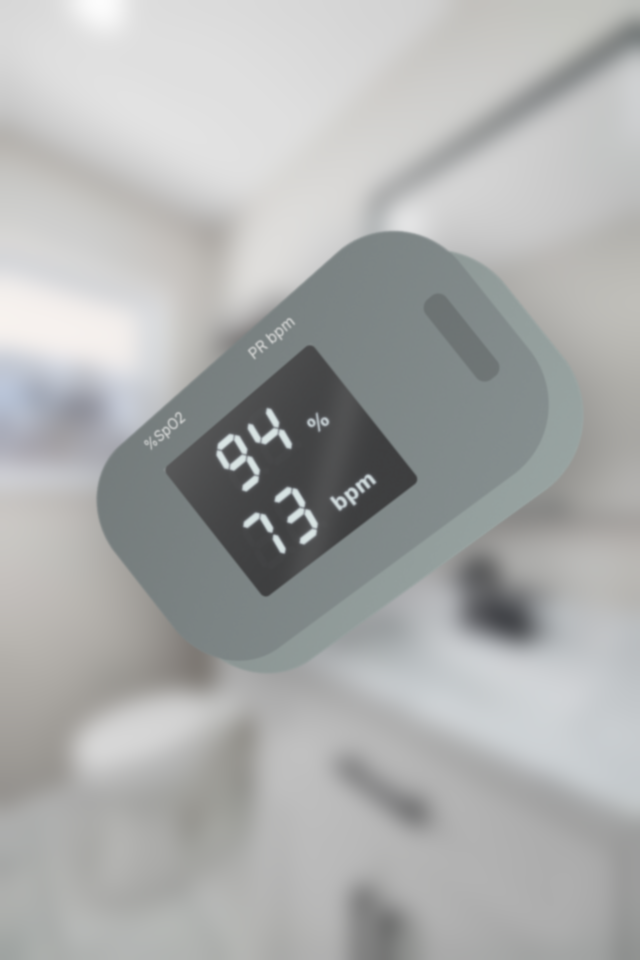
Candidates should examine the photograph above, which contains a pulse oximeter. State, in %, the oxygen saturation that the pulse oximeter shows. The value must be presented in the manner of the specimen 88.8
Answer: 94
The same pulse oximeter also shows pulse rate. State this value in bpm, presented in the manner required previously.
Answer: 73
